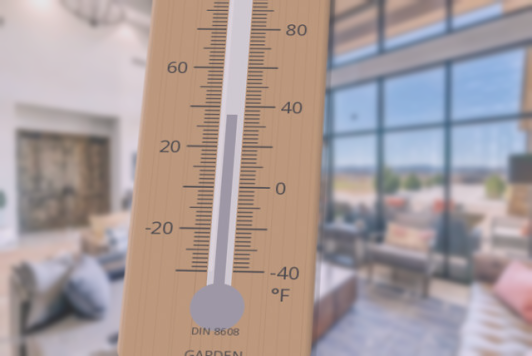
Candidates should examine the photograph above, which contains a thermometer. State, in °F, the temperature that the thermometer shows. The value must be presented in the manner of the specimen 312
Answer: 36
